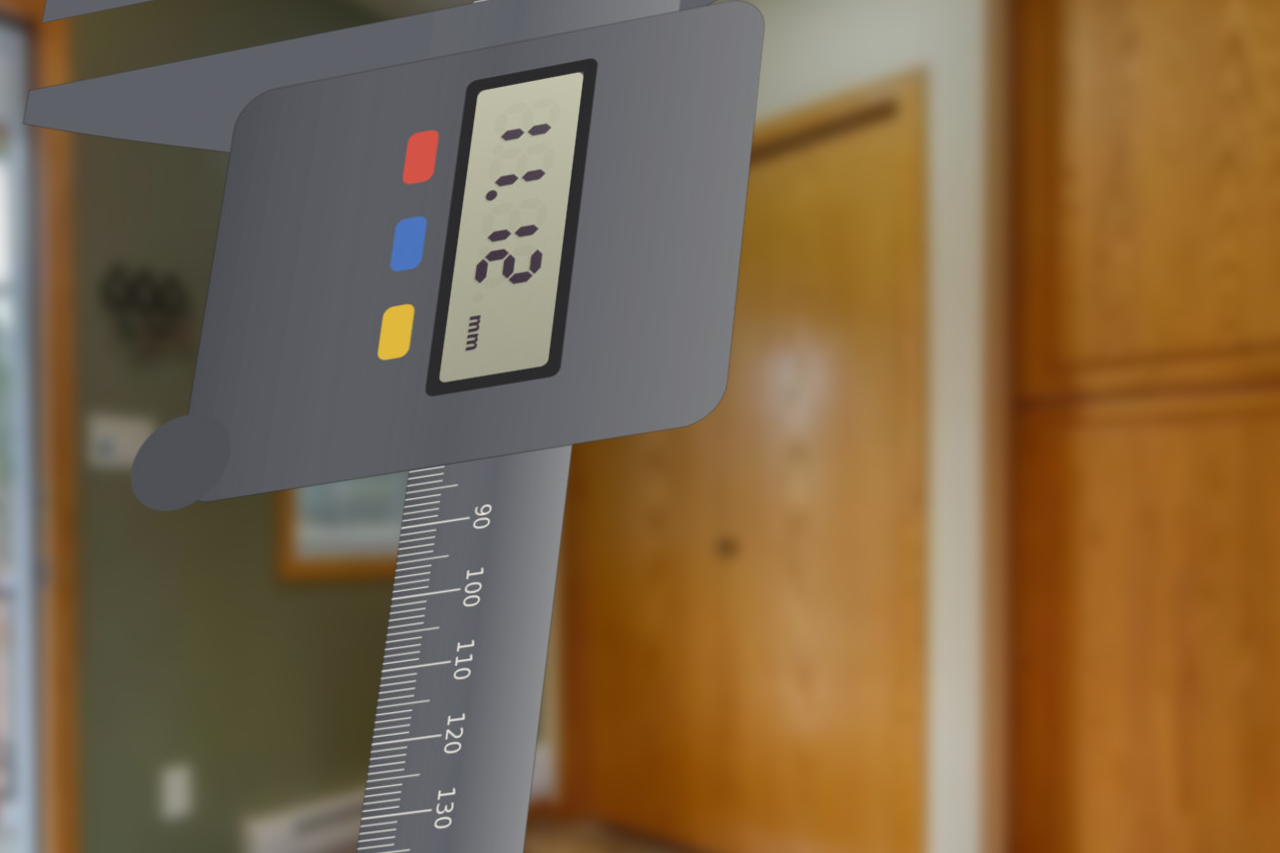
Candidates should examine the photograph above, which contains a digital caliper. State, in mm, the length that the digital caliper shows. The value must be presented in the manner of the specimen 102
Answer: 11.12
